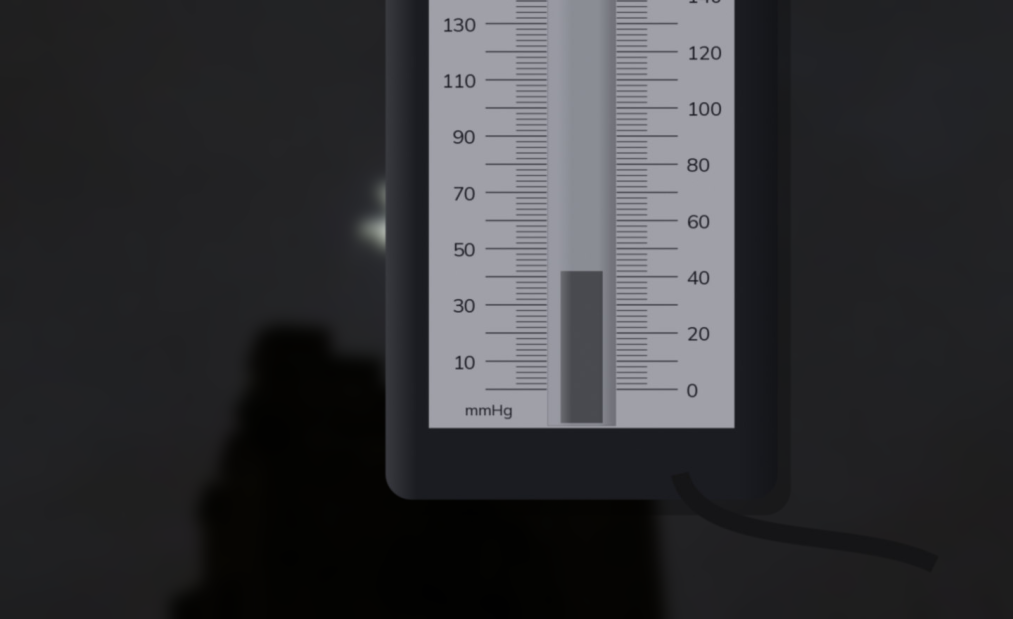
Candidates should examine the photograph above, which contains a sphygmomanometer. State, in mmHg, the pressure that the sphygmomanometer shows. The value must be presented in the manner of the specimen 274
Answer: 42
